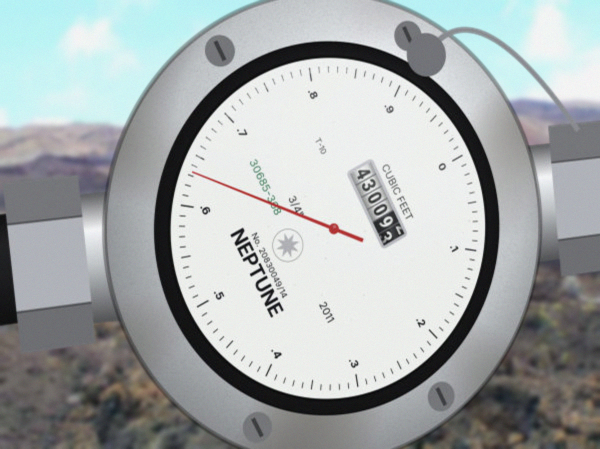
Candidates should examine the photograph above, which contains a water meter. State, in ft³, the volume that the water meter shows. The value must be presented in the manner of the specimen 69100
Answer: 430092.63
